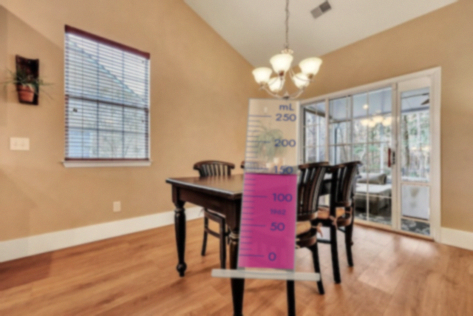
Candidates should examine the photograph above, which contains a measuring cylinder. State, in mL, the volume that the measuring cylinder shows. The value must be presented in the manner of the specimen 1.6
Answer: 140
